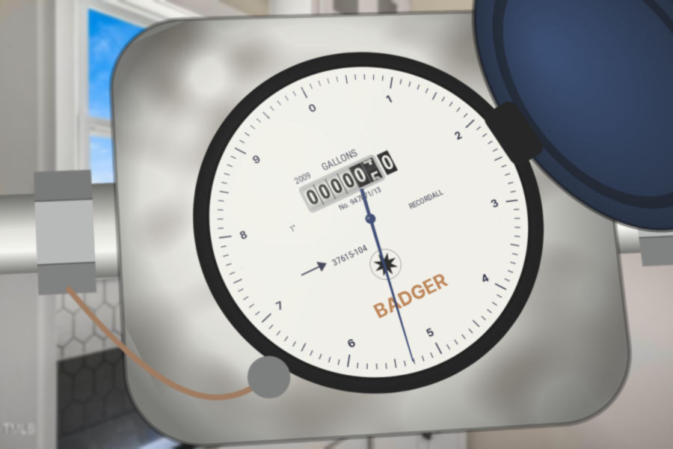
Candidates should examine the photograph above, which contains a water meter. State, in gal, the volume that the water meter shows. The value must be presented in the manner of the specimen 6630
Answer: 45.3
